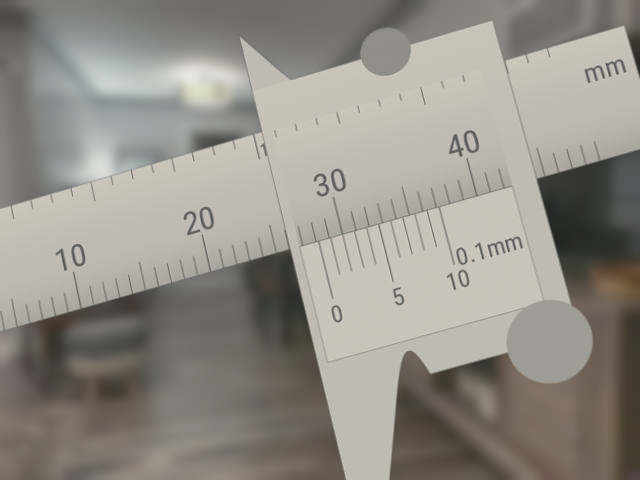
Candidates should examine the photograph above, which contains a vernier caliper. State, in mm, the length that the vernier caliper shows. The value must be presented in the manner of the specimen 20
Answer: 28.2
